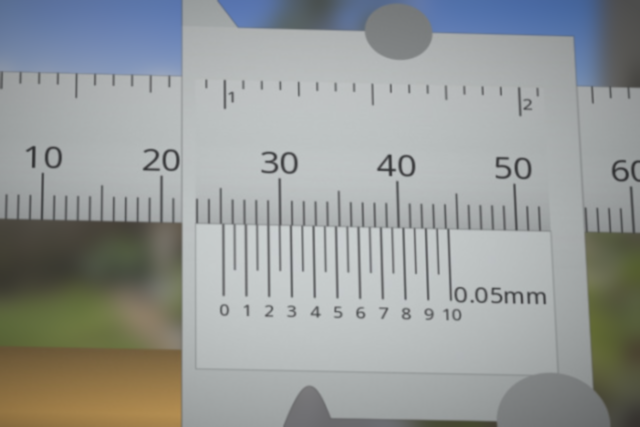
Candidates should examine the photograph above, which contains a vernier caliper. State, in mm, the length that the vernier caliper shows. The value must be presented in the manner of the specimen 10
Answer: 25.2
